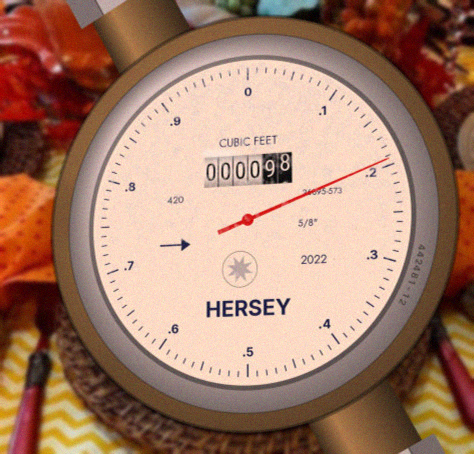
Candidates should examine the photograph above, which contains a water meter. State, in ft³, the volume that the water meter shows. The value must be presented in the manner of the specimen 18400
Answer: 98.19
